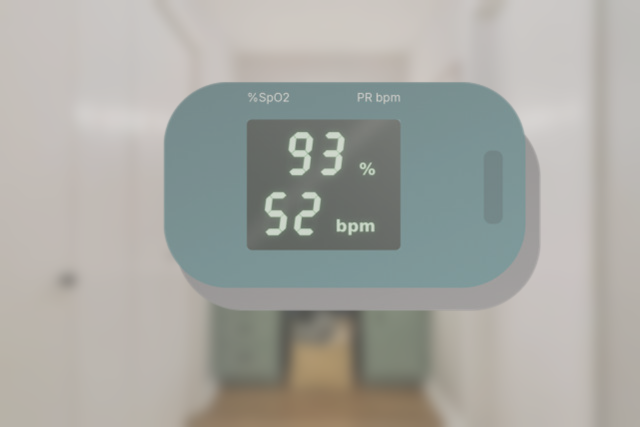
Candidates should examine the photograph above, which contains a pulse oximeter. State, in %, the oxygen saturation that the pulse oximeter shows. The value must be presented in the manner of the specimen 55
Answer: 93
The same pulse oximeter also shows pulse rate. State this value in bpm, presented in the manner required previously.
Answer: 52
